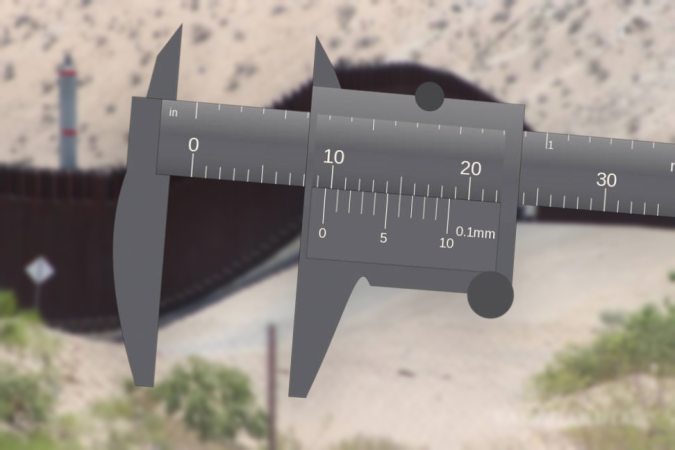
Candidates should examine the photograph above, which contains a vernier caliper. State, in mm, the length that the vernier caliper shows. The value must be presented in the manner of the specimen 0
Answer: 9.6
